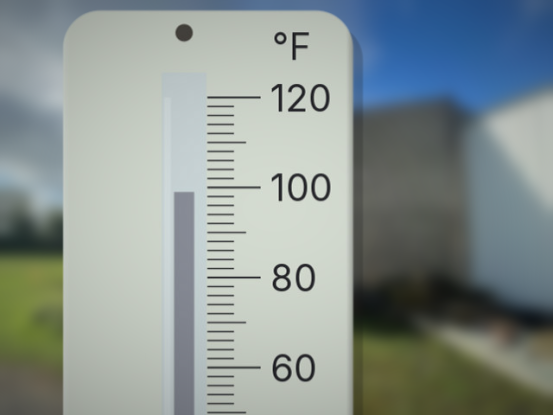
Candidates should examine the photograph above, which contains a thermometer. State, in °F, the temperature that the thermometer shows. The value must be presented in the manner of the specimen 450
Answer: 99
